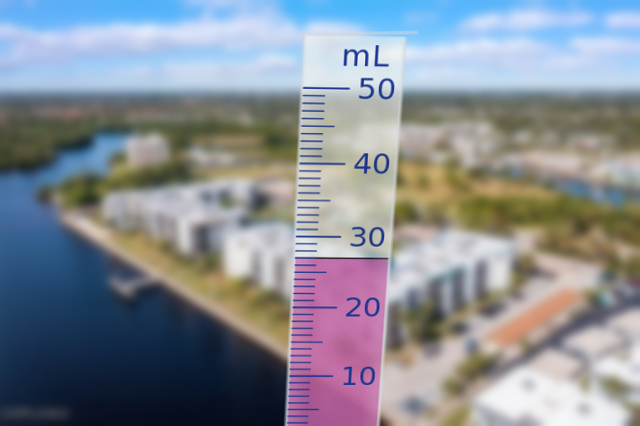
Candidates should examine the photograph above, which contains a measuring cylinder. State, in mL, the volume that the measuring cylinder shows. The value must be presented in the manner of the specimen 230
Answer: 27
